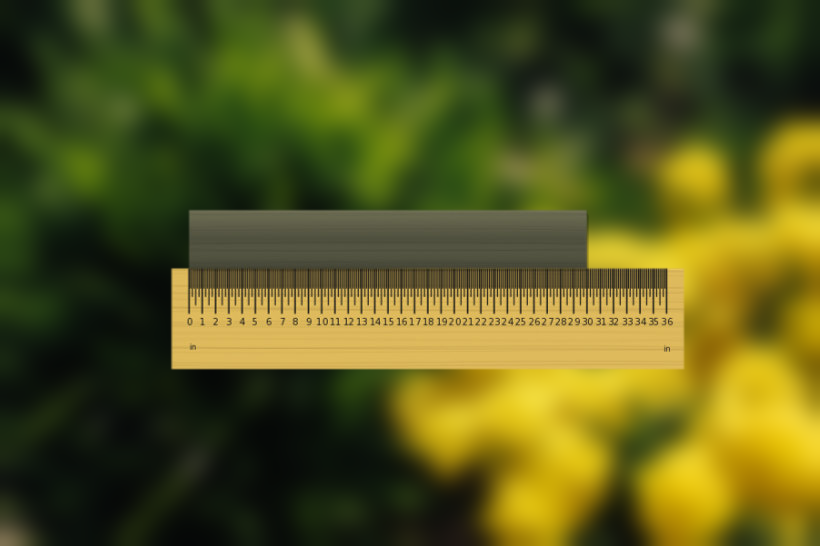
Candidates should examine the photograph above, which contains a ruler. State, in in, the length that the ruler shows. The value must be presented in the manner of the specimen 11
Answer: 30
